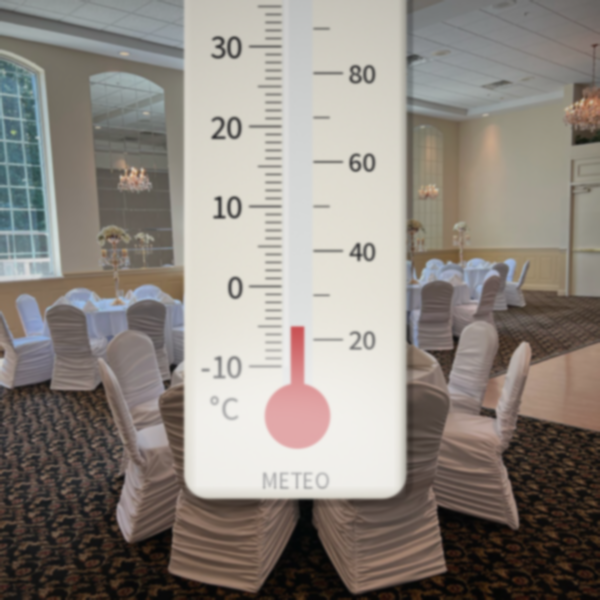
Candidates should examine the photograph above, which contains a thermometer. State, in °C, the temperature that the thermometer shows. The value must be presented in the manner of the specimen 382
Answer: -5
